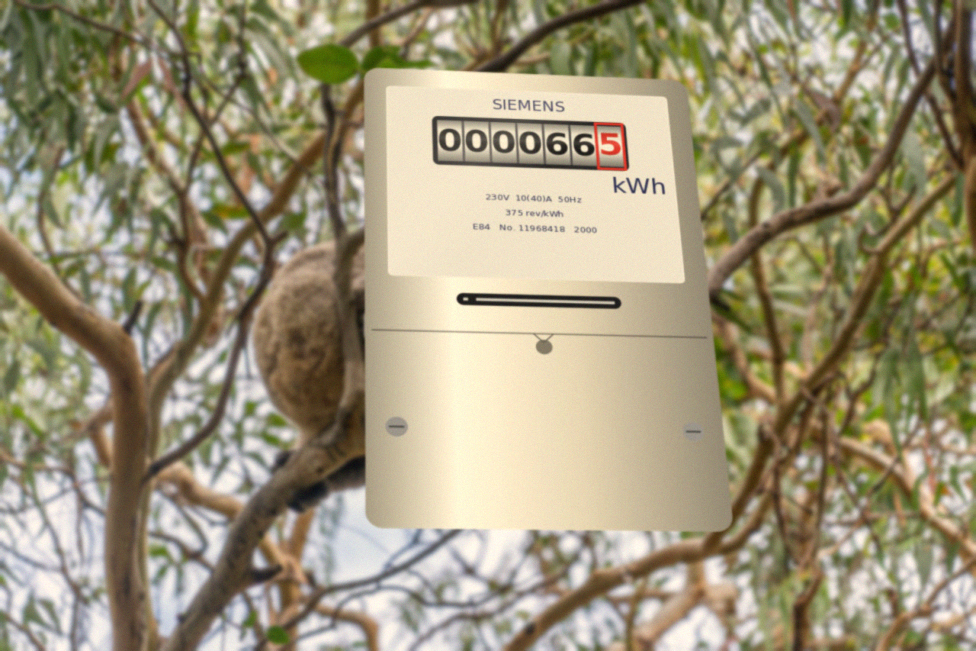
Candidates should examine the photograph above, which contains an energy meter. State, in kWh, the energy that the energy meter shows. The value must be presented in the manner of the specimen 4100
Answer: 66.5
